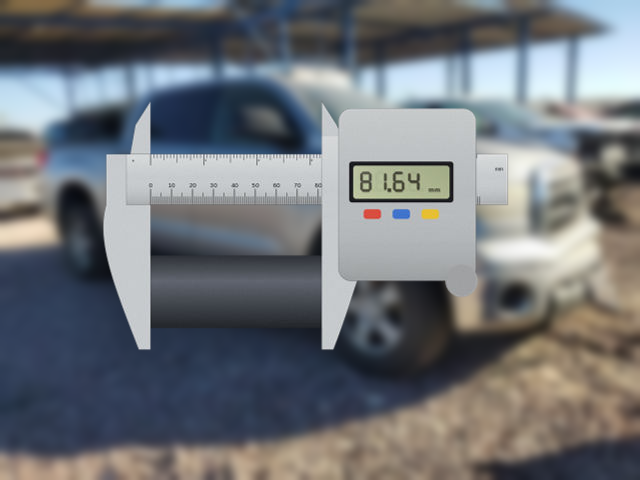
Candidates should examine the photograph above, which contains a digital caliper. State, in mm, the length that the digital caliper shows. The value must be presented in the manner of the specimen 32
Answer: 81.64
